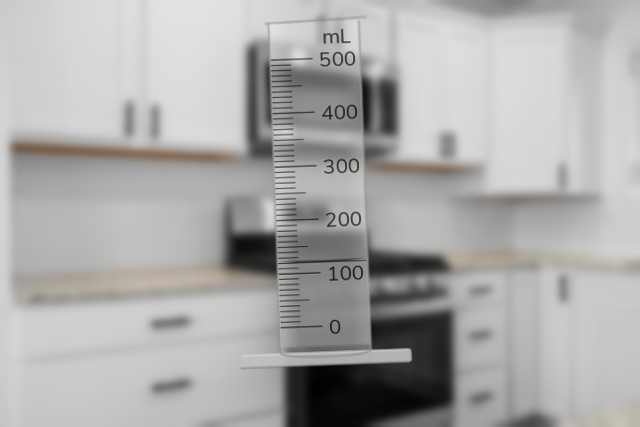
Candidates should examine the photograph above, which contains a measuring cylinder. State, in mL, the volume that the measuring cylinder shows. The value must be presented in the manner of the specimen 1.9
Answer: 120
